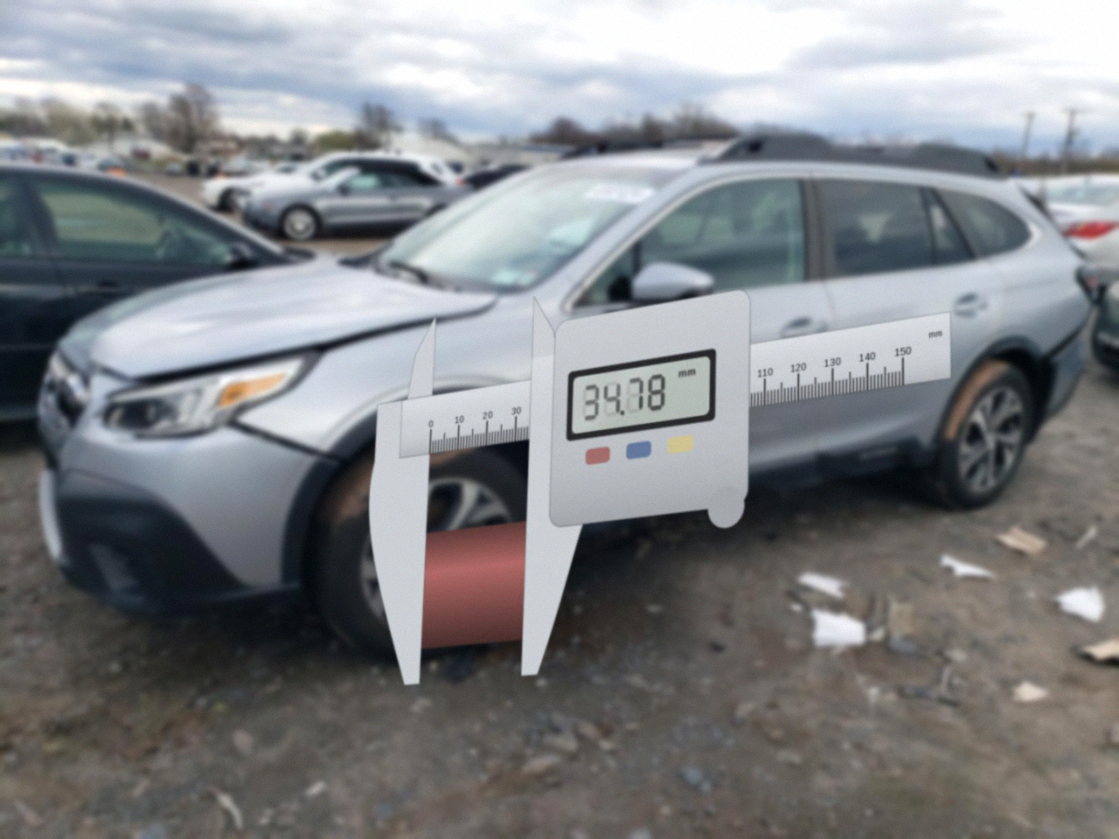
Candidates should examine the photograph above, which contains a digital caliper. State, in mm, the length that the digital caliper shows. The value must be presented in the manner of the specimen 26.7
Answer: 34.78
